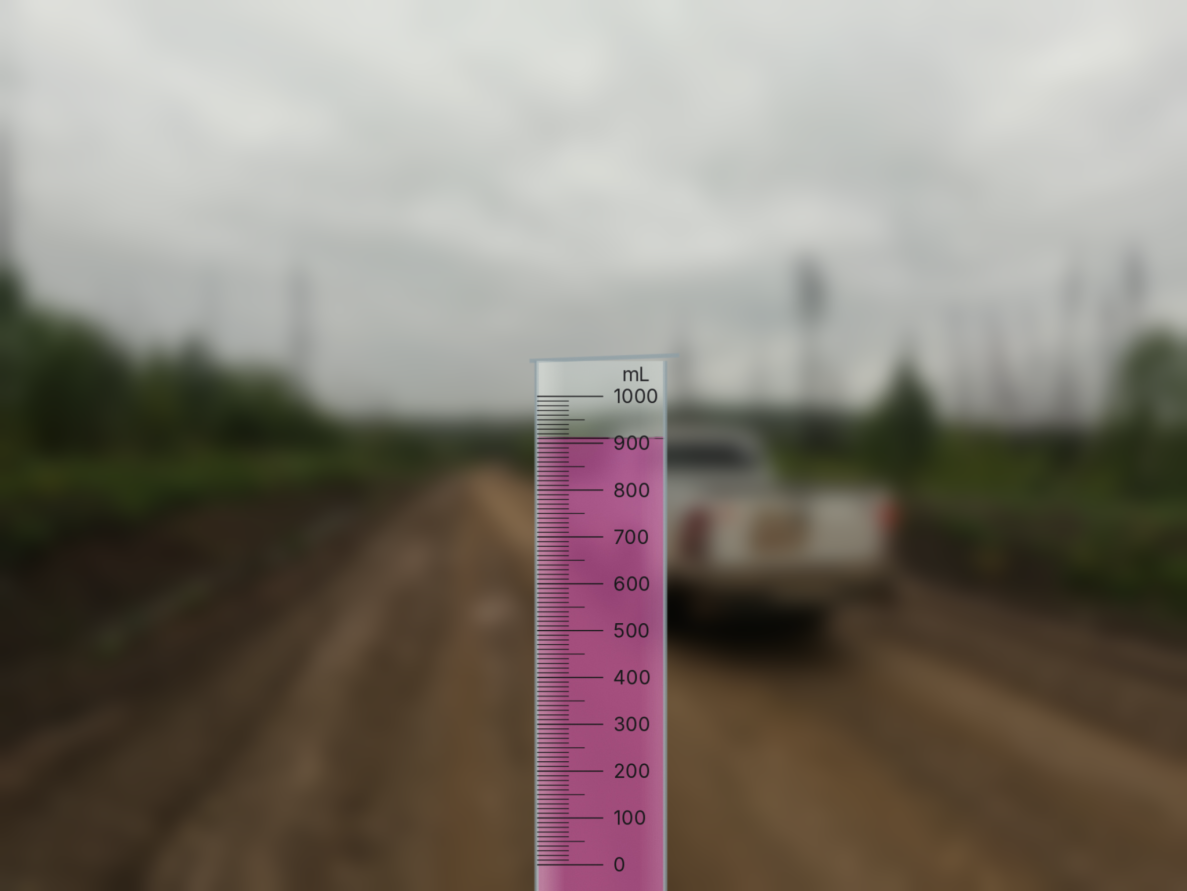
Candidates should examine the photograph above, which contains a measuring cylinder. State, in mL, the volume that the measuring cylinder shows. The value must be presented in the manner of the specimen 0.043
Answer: 910
